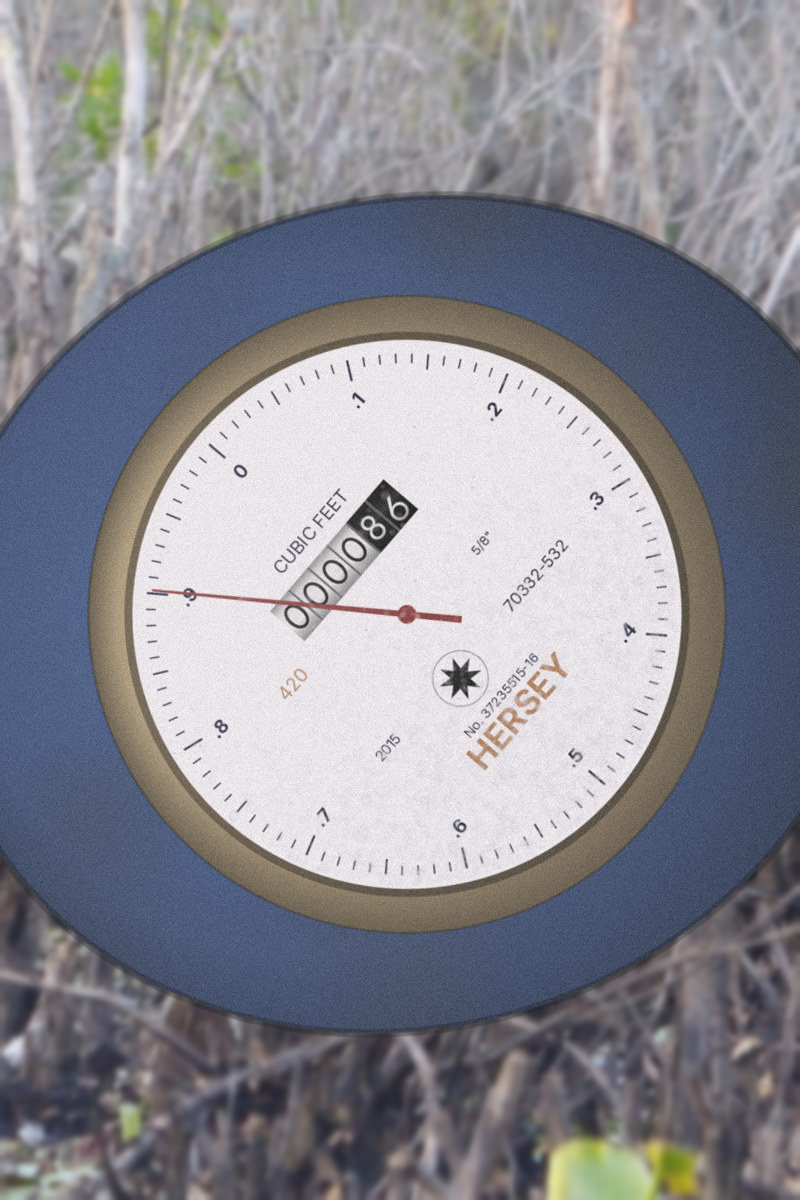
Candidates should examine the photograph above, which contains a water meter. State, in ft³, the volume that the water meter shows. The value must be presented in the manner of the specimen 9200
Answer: 85.90
